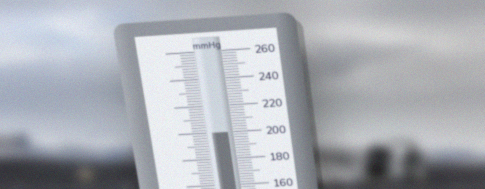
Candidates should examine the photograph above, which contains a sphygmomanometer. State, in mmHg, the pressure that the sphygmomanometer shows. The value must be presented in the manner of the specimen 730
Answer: 200
